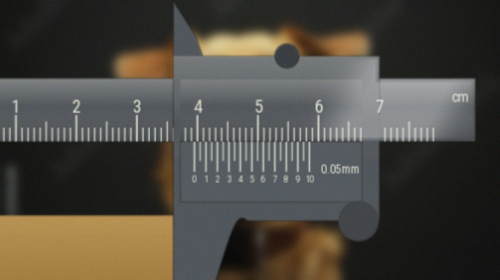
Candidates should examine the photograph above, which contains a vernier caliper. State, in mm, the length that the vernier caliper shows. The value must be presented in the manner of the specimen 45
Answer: 39.5
